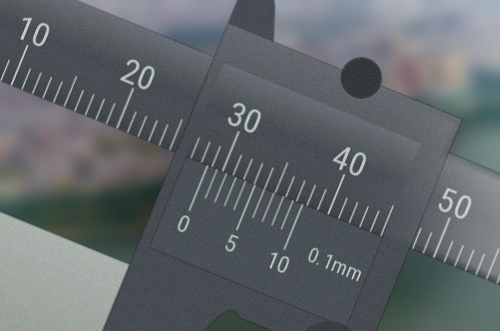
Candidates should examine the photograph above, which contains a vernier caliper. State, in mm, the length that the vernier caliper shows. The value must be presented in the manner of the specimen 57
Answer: 28.6
